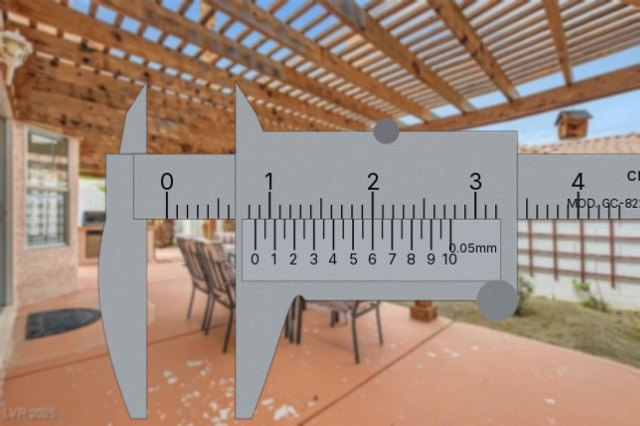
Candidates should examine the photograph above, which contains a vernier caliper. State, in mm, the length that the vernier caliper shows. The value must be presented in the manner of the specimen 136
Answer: 8.6
